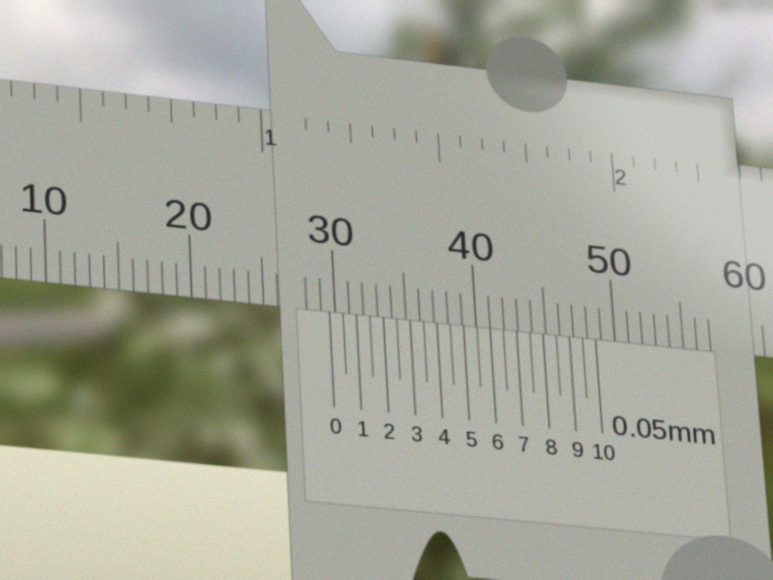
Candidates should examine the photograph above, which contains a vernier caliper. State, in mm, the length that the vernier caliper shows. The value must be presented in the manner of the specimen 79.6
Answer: 29.6
